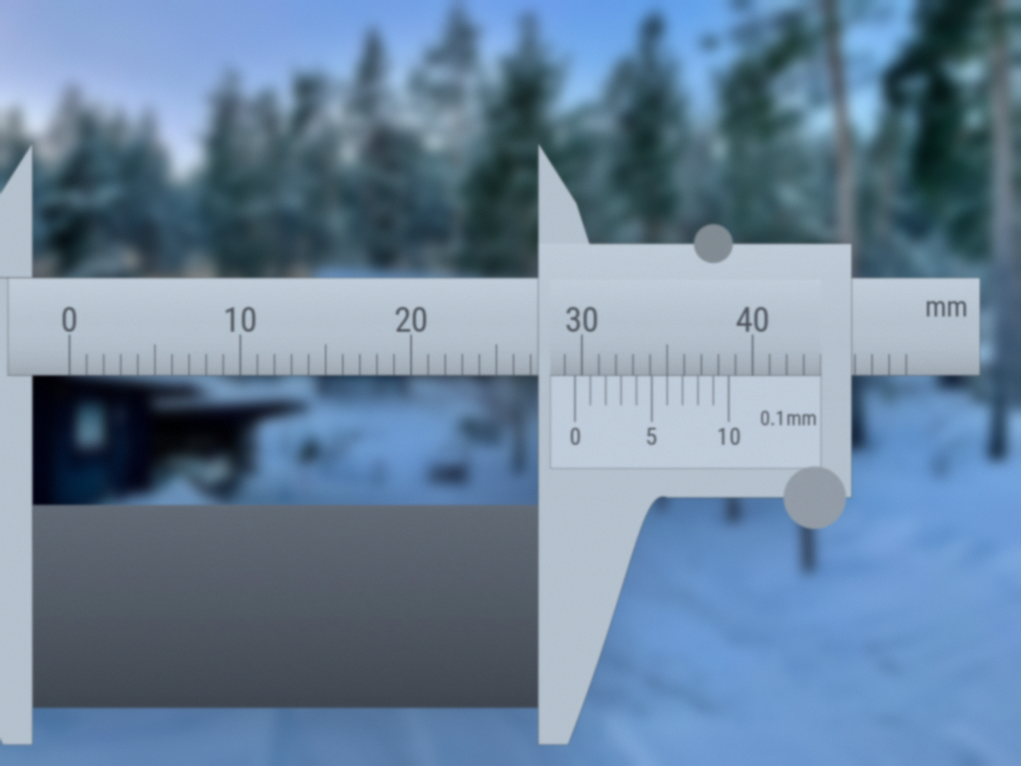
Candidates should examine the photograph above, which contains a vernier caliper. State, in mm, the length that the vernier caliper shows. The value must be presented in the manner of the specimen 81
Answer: 29.6
